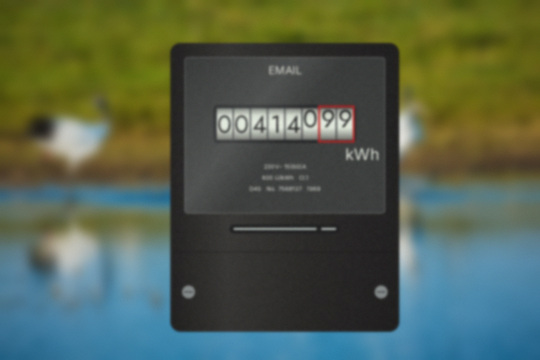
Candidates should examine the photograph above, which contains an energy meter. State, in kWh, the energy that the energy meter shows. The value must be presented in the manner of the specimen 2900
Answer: 4140.99
